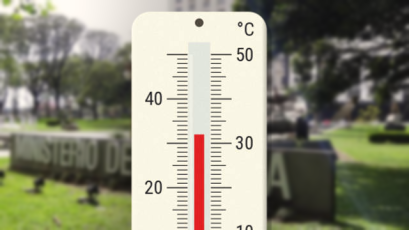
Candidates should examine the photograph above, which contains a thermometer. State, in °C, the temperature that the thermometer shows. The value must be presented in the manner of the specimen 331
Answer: 32
